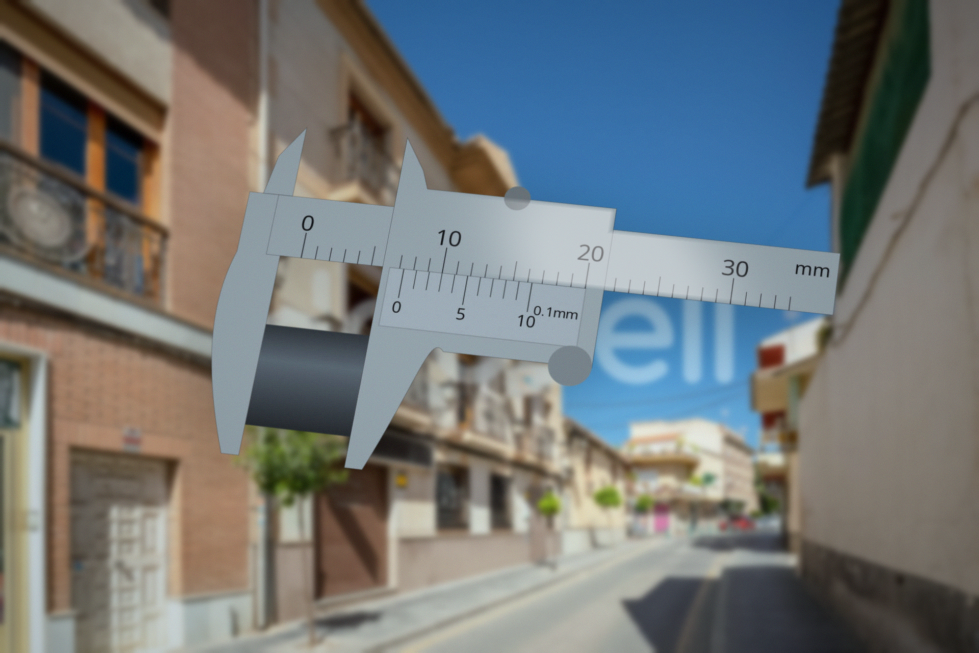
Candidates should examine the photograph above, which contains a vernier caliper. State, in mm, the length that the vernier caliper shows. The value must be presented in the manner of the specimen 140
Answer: 7.3
